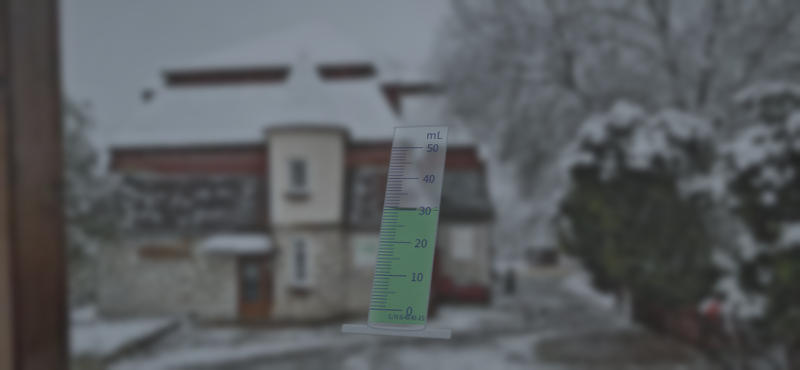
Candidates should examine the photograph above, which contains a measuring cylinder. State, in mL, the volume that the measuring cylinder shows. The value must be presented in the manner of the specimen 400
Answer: 30
